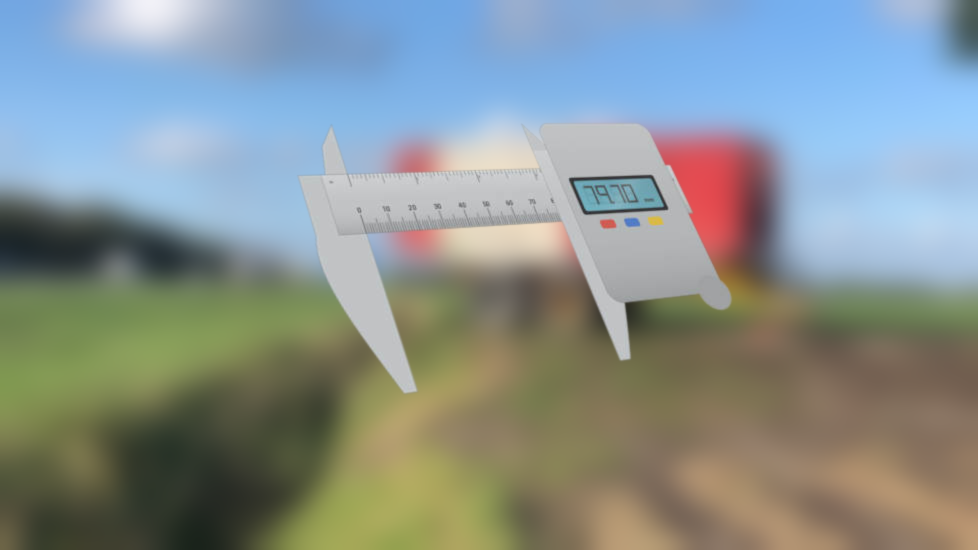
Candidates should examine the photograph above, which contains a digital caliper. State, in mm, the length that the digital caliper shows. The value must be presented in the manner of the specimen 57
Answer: 79.70
